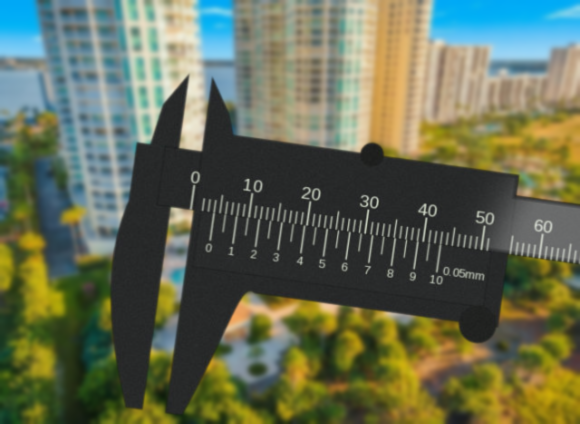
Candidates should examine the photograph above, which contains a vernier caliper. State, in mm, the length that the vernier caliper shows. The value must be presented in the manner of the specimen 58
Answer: 4.0
